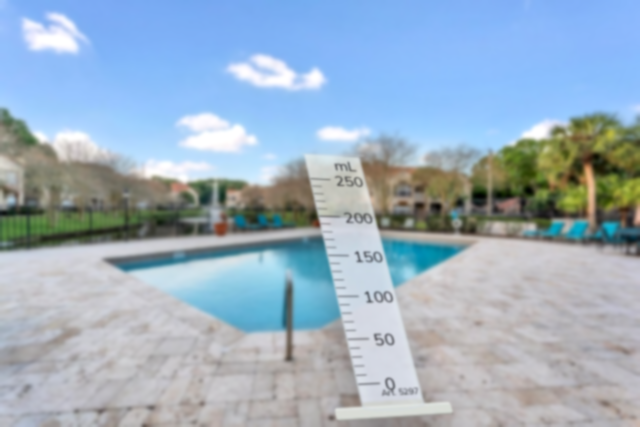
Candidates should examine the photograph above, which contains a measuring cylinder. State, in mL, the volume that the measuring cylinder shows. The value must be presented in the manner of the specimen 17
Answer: 200
